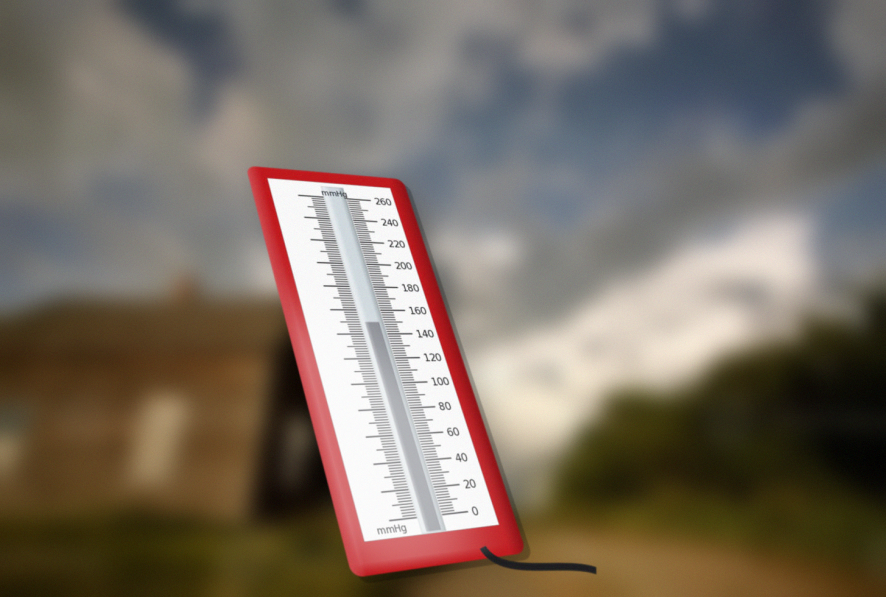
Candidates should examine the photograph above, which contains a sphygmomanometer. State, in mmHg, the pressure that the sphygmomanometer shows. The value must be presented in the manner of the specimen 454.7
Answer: 150
